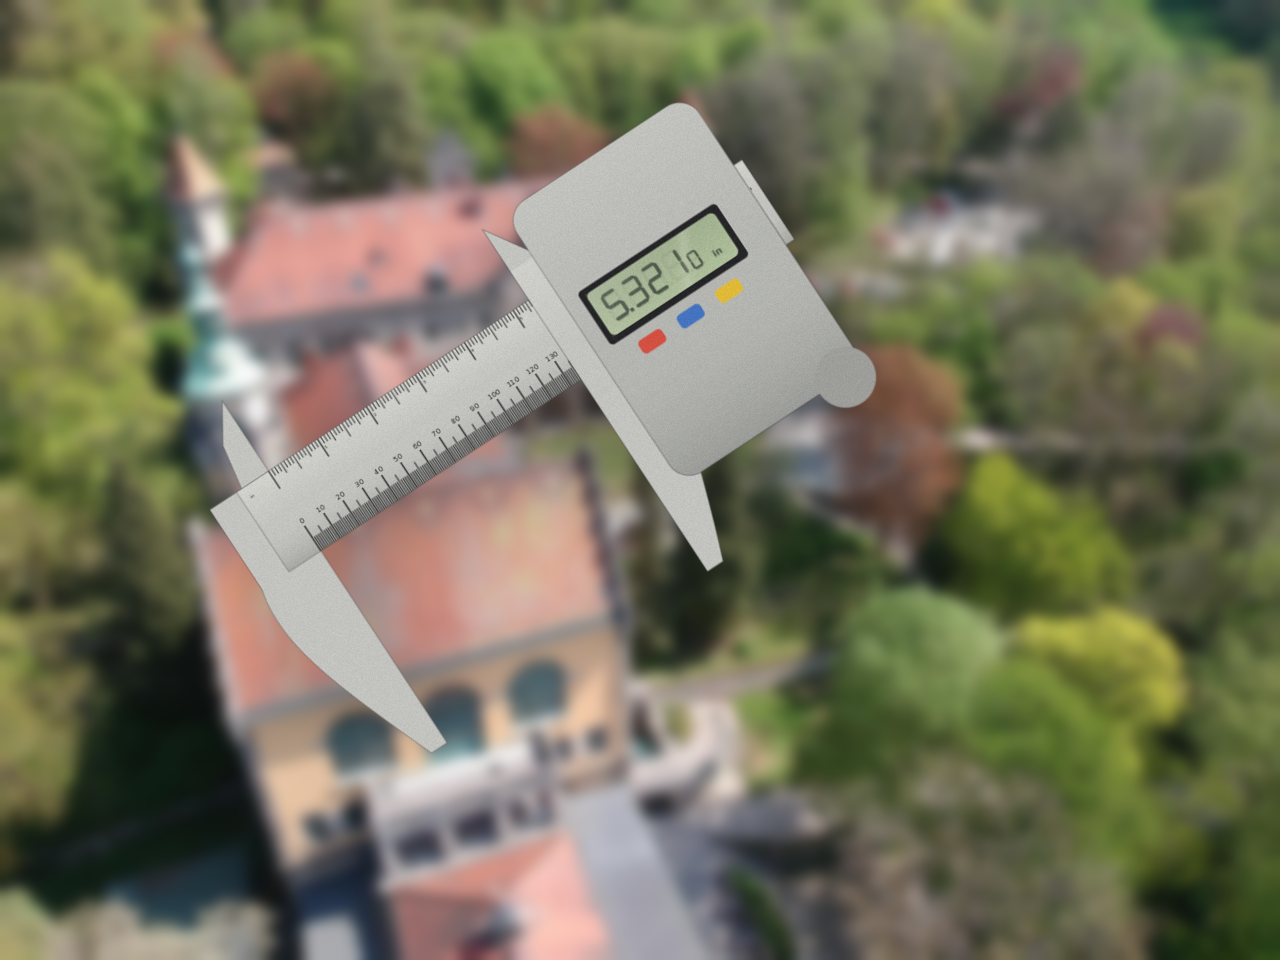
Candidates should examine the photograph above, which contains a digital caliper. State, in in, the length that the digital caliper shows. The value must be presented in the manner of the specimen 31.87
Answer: 5.3210
